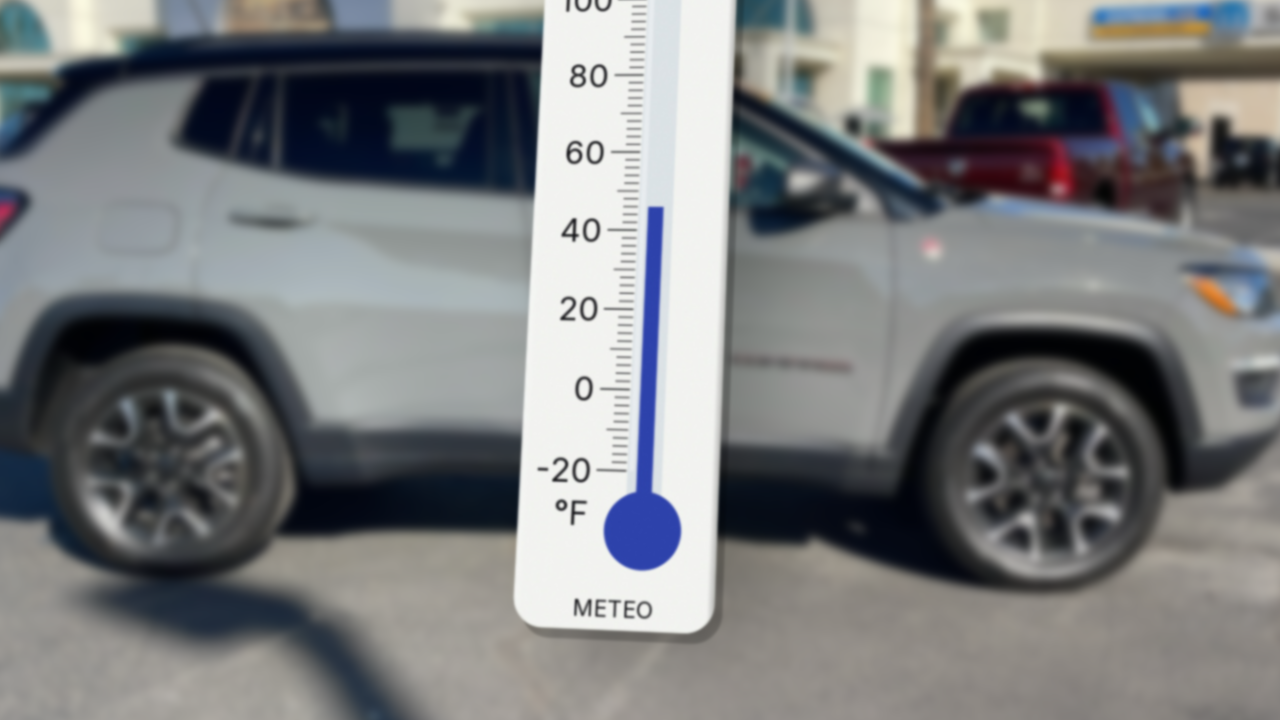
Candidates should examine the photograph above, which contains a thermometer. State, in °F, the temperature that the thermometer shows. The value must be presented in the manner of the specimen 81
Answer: 46
